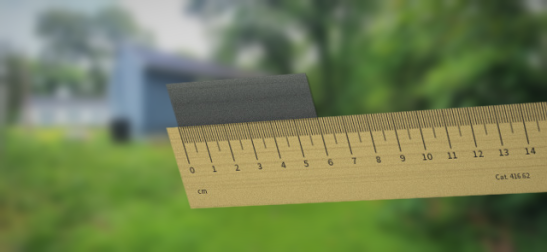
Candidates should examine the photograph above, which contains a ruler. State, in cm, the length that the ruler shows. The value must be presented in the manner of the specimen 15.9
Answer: 6
